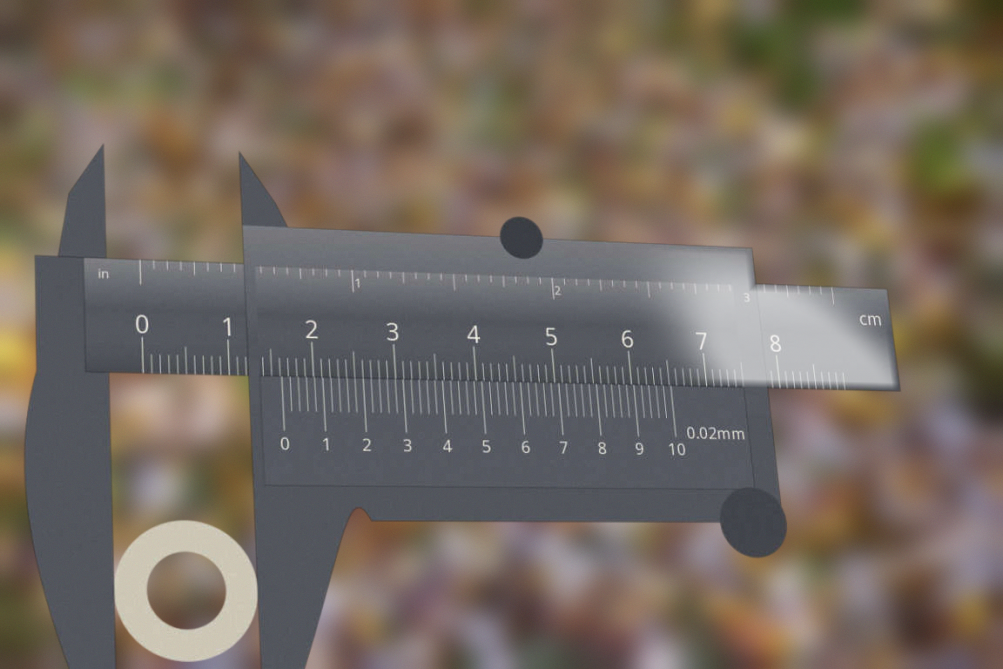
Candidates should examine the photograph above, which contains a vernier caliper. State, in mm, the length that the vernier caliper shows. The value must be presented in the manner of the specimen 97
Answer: 16.2
